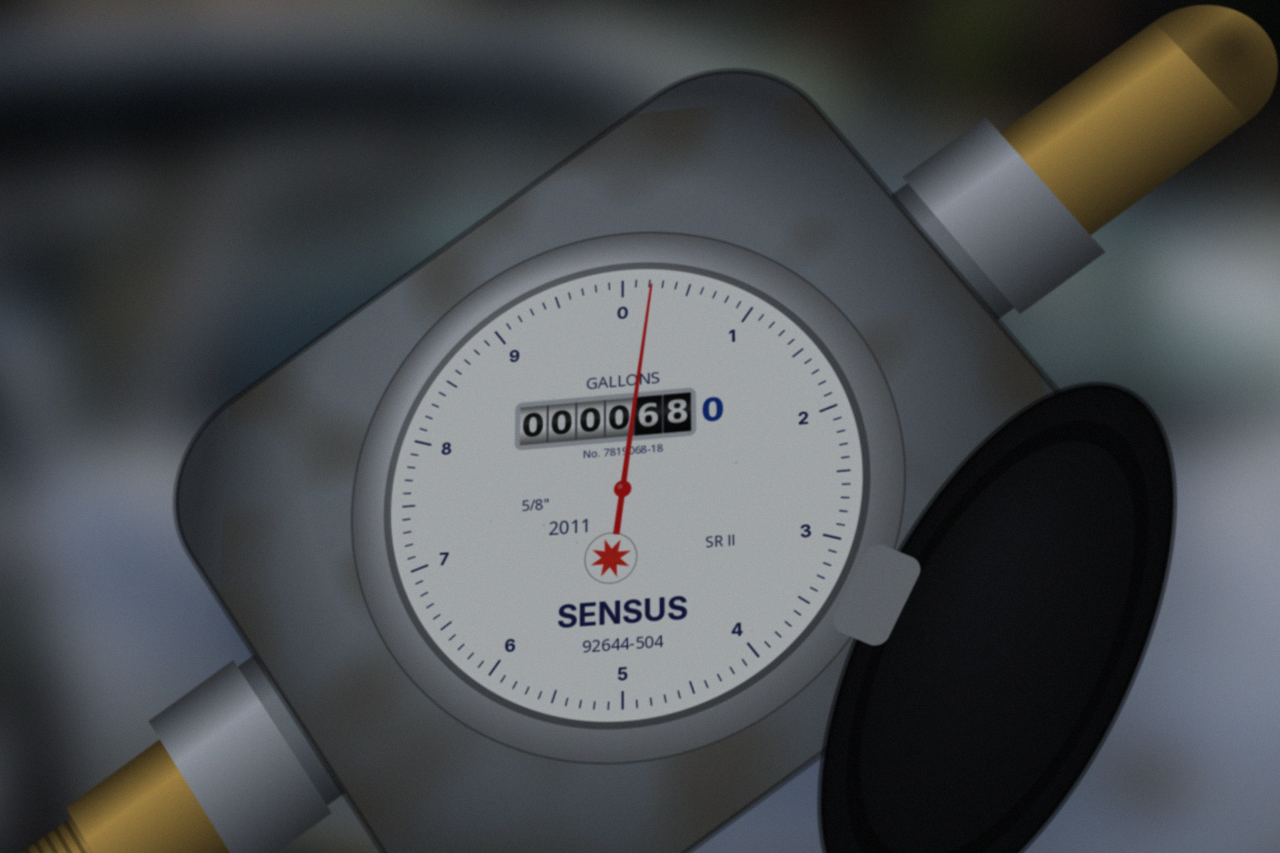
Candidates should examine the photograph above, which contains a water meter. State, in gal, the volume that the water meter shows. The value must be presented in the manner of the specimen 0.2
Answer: 680.2
